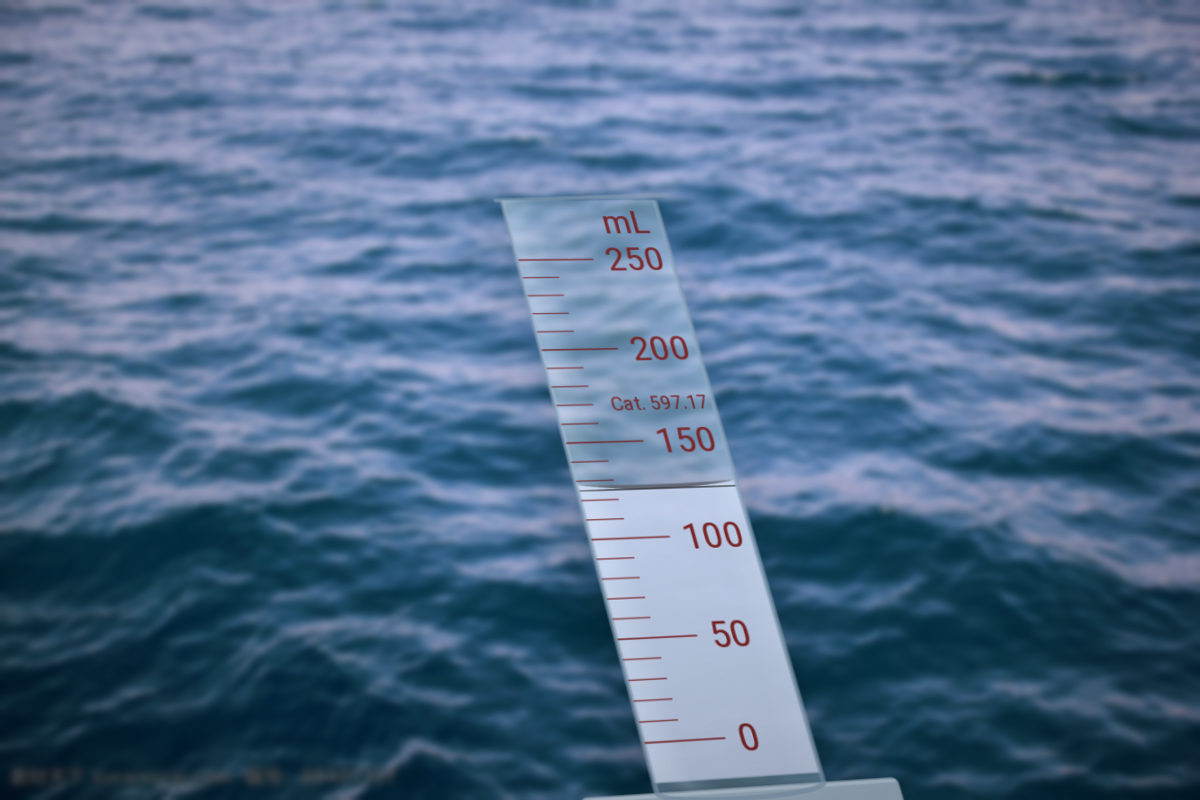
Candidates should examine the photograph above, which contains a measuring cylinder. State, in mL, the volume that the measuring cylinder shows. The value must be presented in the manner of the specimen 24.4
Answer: 125
